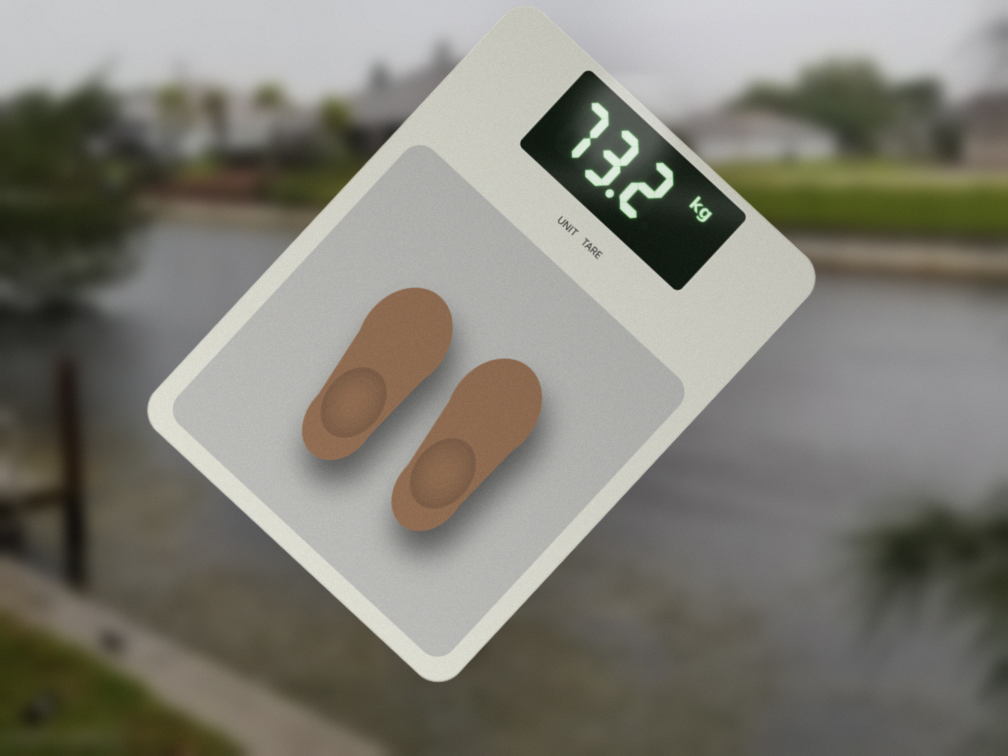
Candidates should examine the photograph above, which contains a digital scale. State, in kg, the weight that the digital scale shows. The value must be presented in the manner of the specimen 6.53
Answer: 73.2
